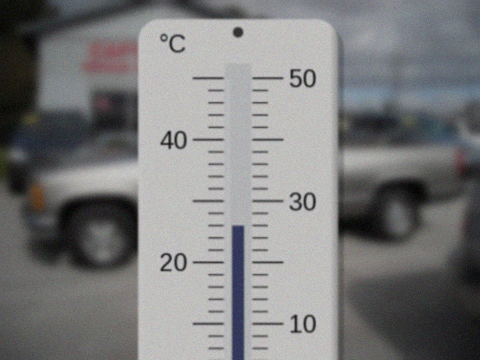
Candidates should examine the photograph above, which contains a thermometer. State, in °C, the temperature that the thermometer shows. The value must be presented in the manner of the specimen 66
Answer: 26
